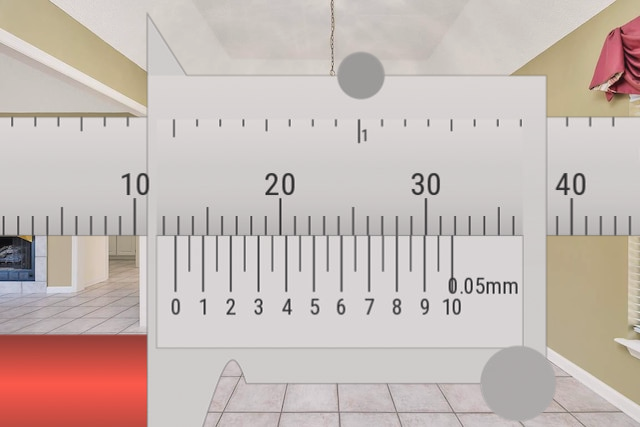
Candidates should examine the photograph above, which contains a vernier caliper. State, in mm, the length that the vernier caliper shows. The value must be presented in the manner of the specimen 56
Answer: 12.8
